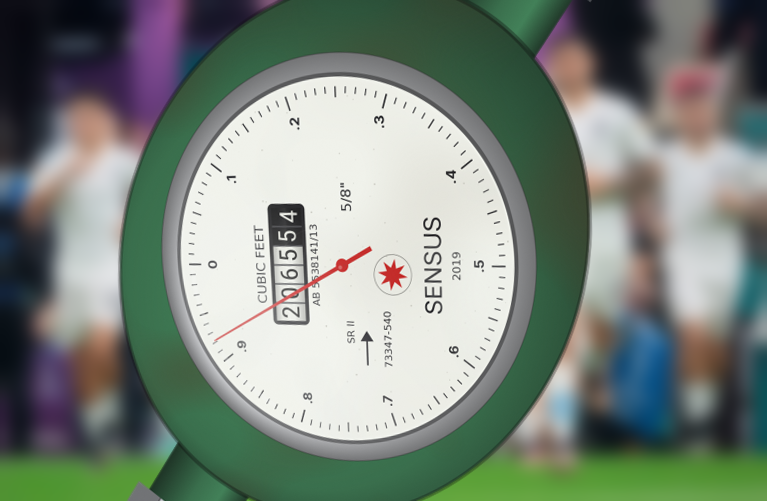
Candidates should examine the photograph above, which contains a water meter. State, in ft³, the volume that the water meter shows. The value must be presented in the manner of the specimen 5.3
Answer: 206553.92
